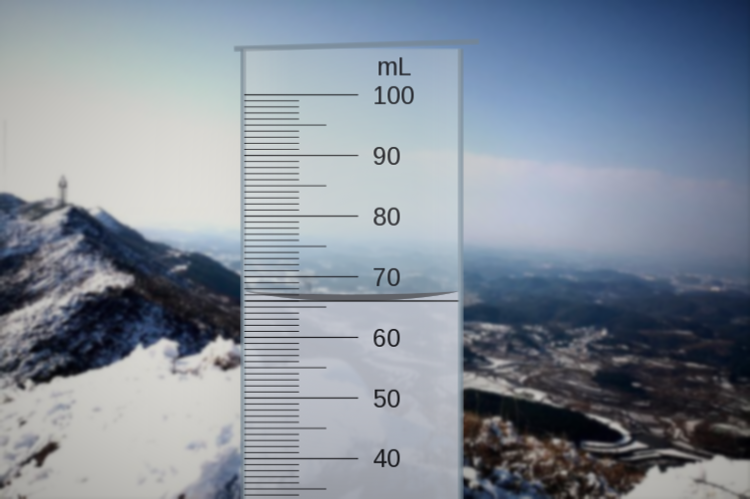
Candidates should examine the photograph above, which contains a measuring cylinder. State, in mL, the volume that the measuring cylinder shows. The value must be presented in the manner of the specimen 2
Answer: 66
